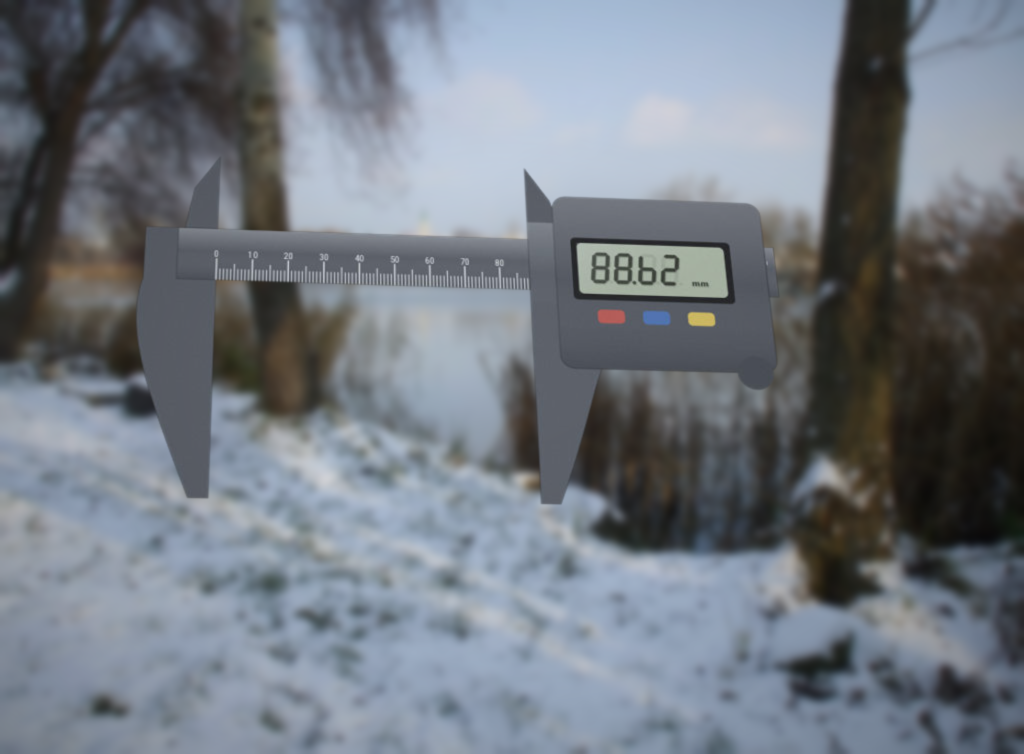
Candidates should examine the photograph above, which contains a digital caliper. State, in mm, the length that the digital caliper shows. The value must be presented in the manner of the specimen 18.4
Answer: 88.62
